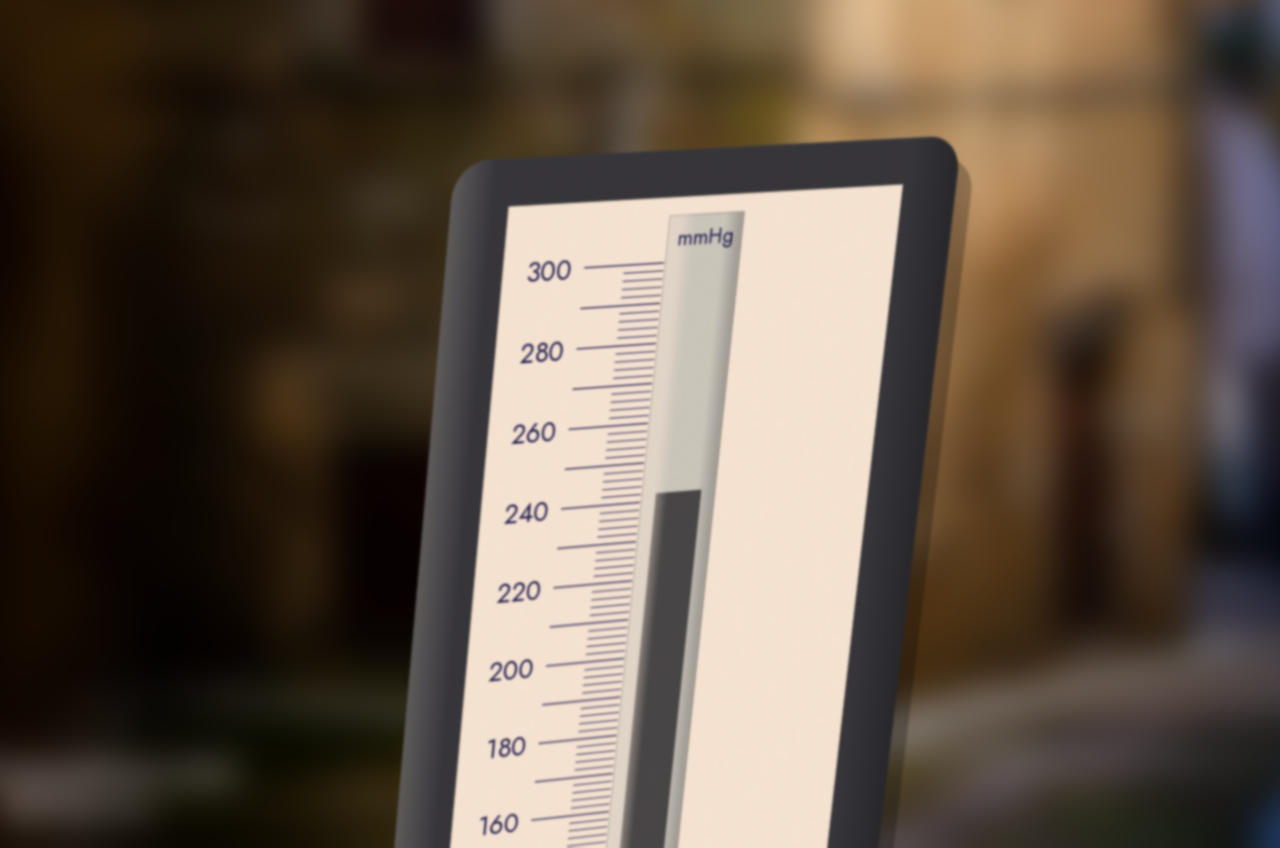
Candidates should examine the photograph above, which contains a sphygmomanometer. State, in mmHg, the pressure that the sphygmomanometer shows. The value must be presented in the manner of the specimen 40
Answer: 242
